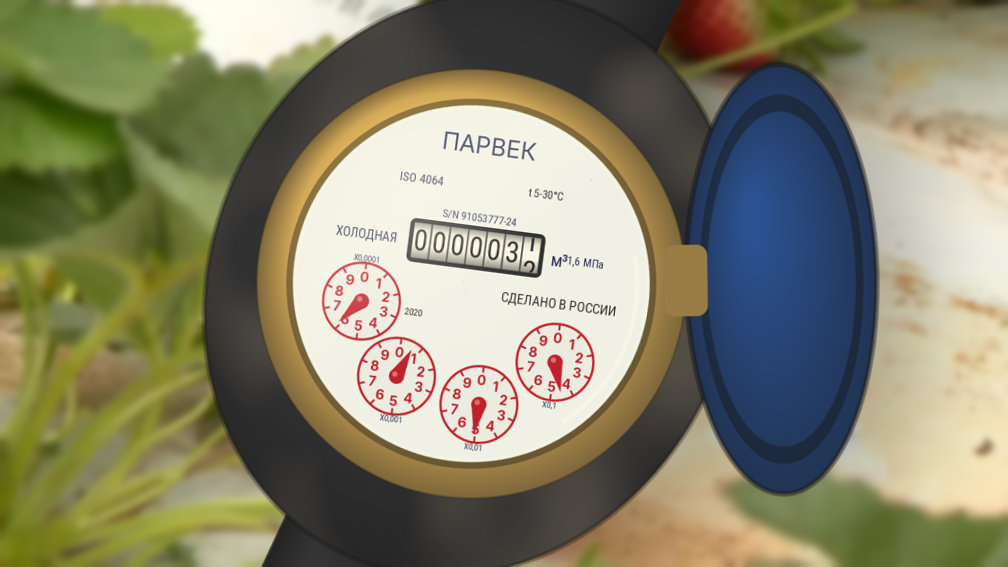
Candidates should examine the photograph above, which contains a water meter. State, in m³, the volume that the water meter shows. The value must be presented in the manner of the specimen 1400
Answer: 31.4506
